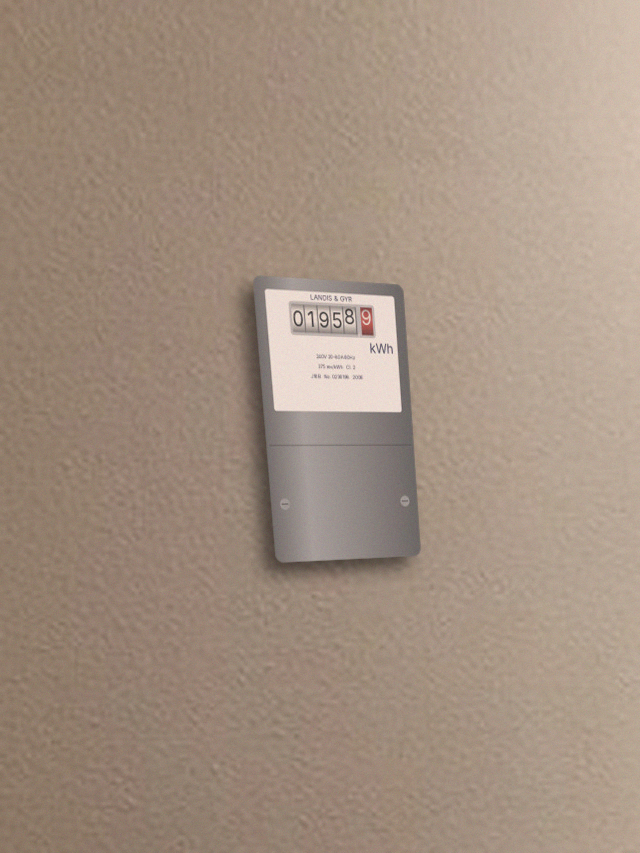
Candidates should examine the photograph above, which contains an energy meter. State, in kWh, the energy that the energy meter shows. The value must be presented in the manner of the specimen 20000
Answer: 1958.9
